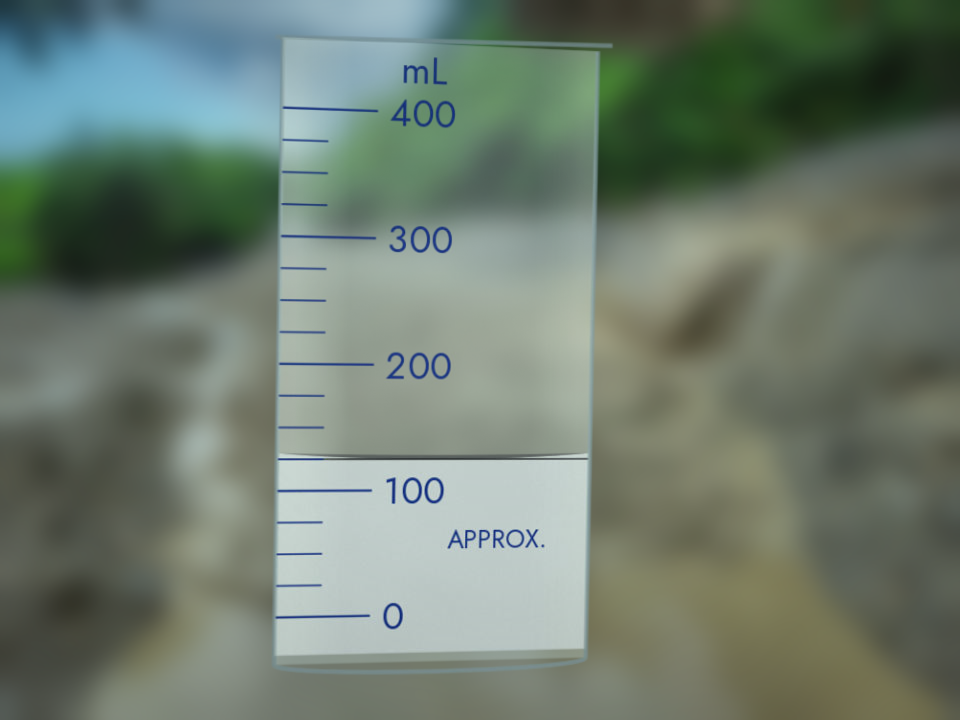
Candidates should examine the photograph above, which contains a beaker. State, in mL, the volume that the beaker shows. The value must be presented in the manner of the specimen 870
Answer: 125
